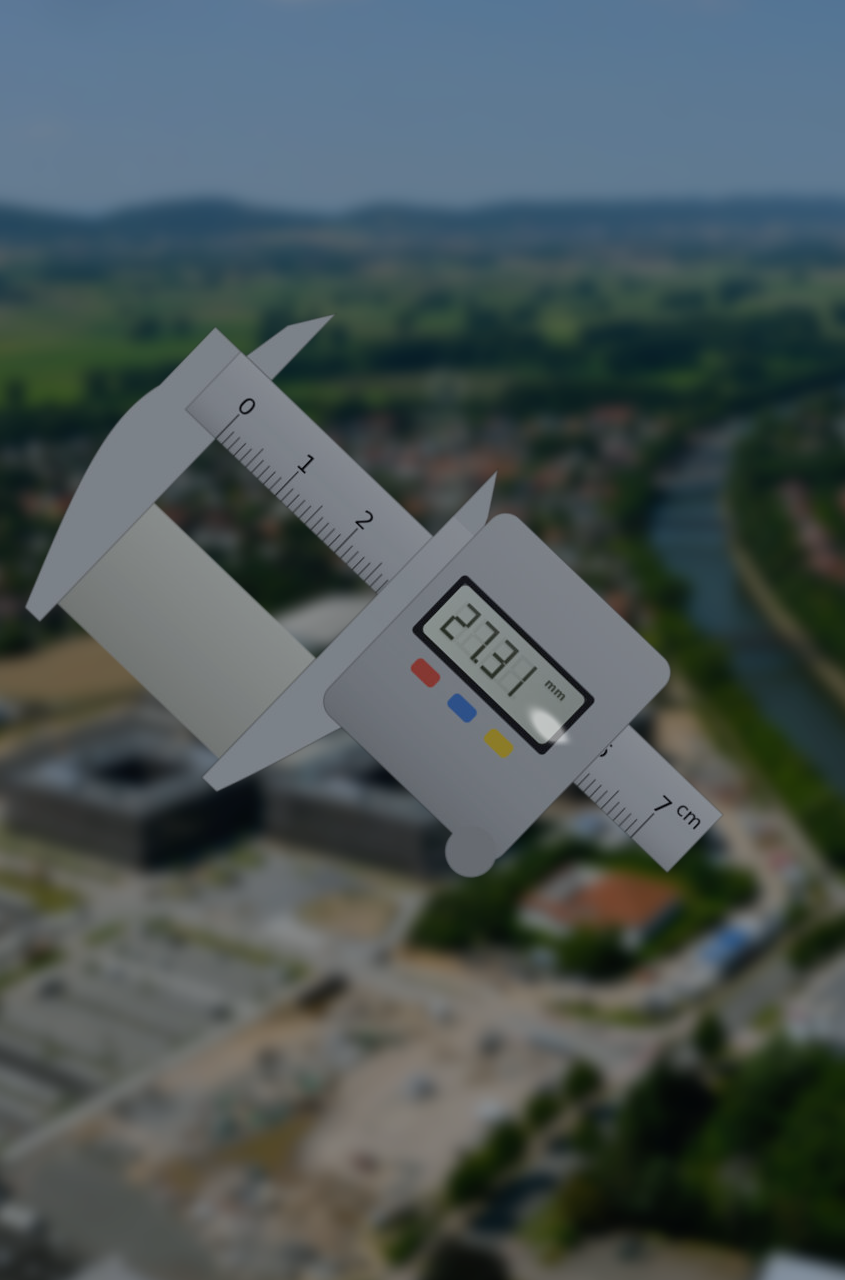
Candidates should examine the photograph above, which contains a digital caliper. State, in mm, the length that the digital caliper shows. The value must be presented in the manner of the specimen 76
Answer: 27.31
